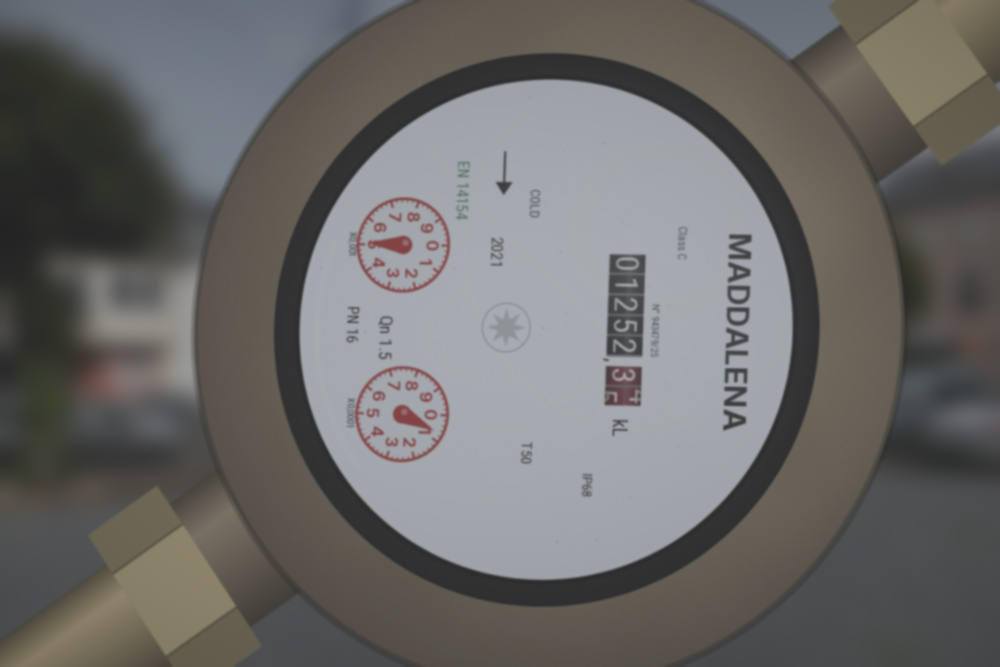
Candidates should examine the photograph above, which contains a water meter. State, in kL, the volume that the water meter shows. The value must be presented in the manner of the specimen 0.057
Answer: 1252.3450
